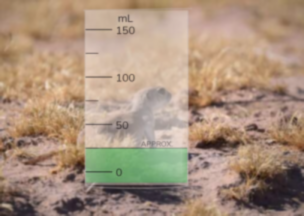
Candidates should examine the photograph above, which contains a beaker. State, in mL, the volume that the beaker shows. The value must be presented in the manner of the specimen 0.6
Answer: 25
